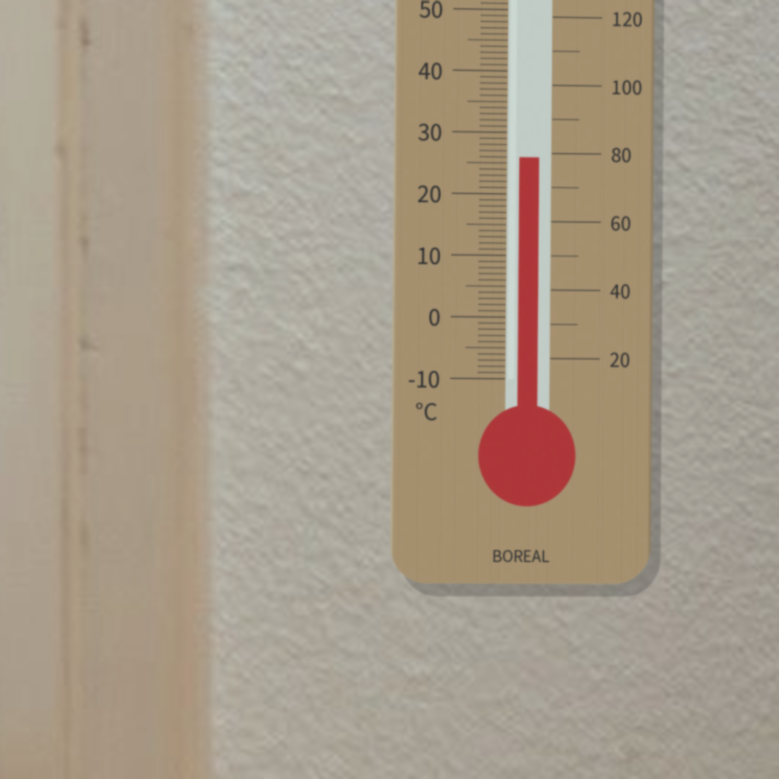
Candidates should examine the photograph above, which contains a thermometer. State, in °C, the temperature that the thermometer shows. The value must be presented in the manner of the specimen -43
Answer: 26
